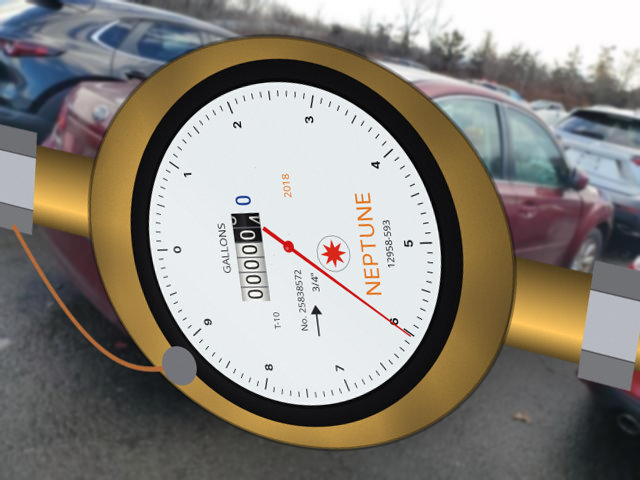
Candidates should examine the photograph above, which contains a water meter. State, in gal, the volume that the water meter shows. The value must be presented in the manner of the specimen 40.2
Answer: 36.0
